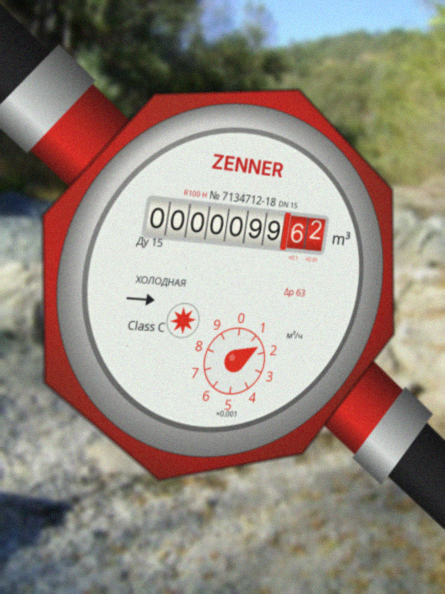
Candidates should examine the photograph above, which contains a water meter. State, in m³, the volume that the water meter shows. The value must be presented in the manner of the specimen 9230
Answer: 99.621
